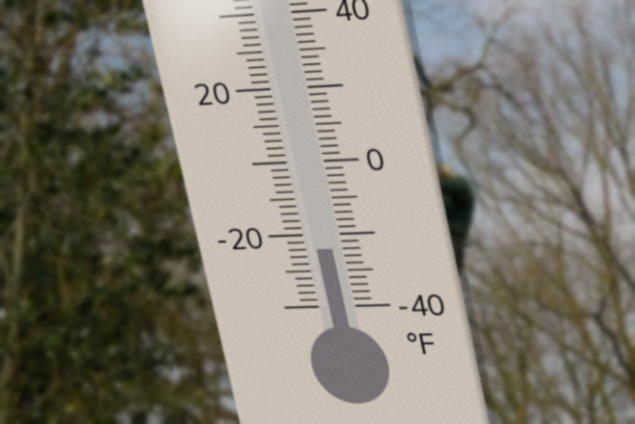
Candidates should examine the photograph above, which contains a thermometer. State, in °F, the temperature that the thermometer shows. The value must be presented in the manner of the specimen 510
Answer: -24
